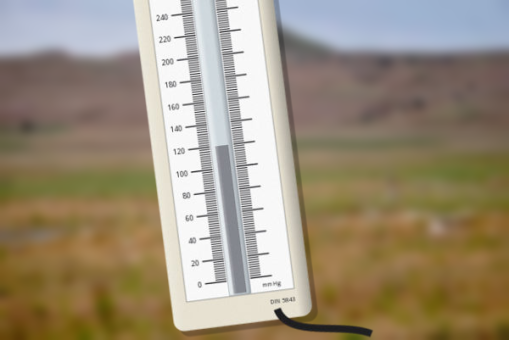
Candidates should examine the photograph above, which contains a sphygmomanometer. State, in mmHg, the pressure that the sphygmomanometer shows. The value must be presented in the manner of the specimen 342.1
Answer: 120
